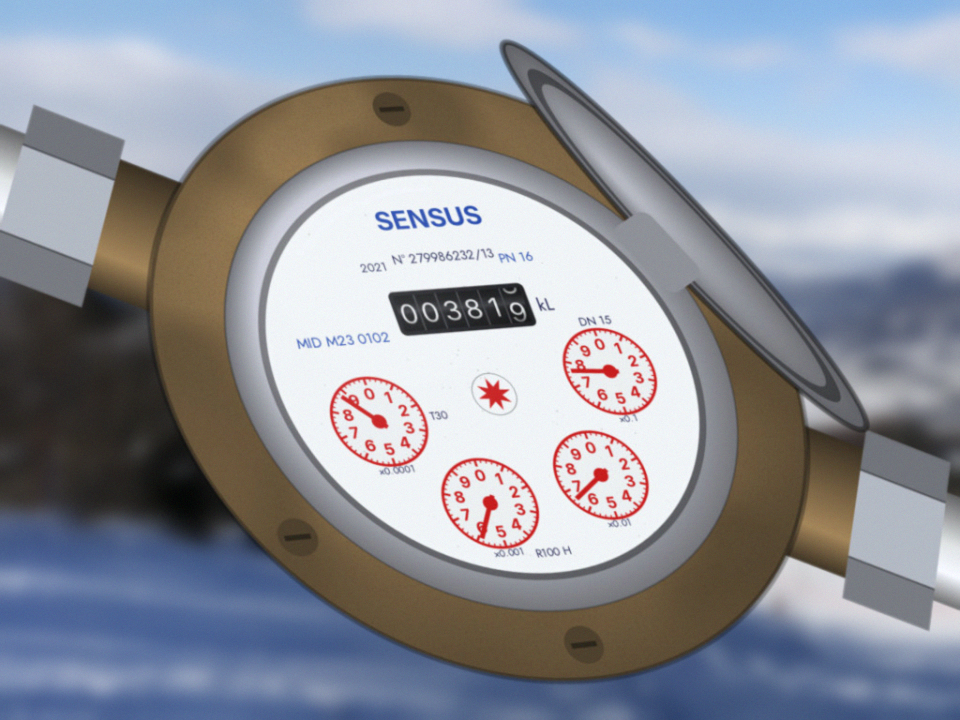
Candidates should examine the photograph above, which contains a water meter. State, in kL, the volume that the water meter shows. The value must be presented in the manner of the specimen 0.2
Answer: 3818.7658
